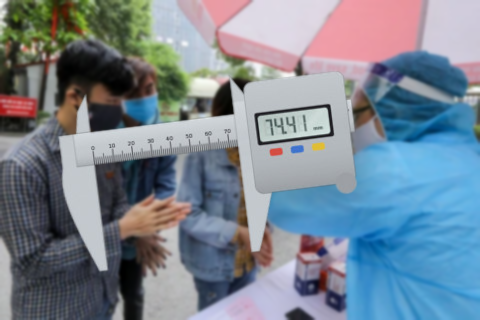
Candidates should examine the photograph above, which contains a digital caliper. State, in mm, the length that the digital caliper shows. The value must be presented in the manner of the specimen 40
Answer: 74.41
